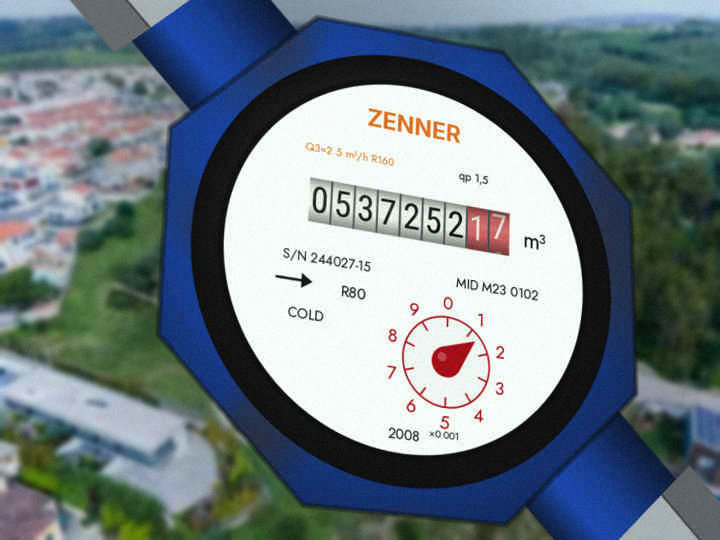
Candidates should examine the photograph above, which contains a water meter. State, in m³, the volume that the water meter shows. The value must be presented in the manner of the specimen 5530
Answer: 537252.171
